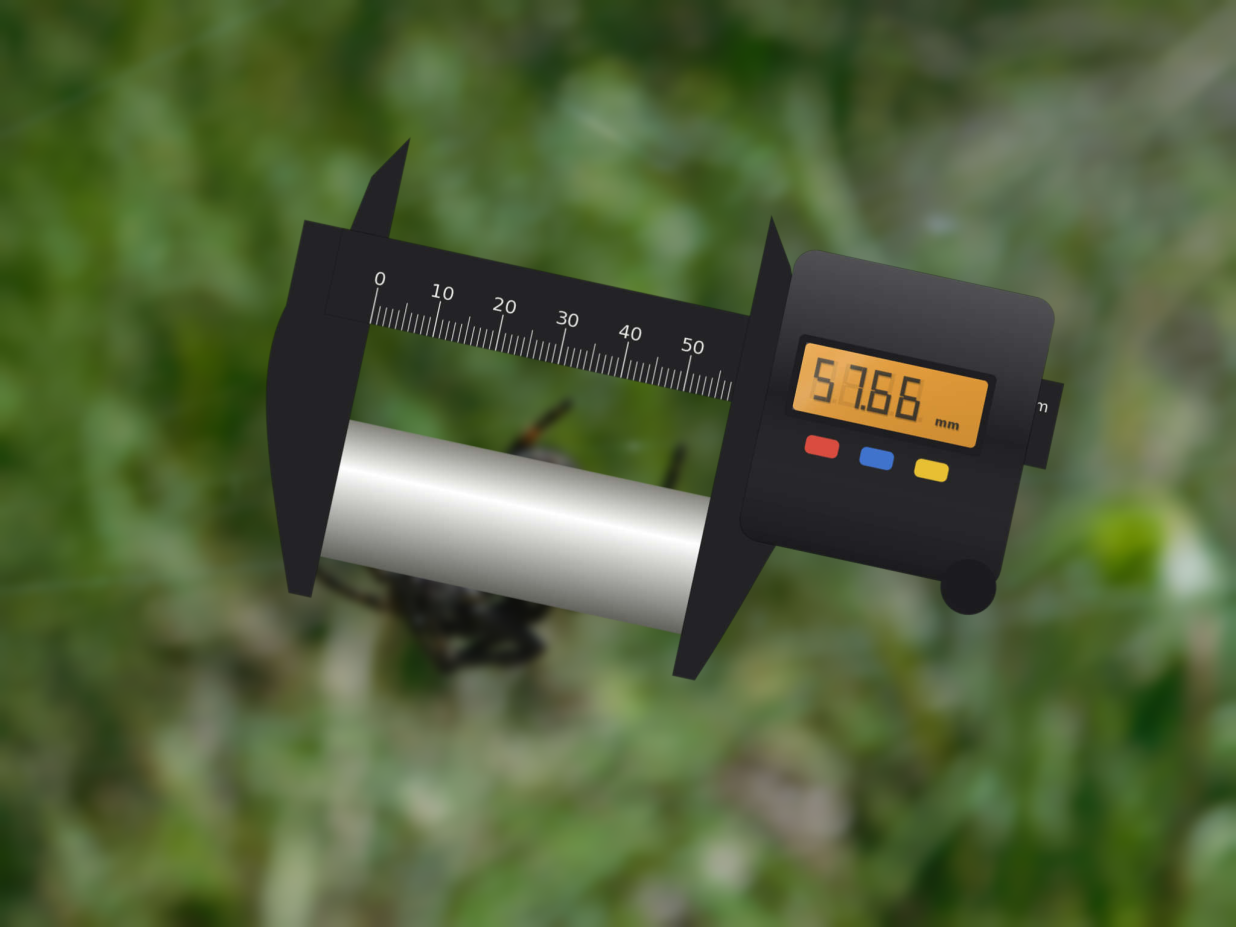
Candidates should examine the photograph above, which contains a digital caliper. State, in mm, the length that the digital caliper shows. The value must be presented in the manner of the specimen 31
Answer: 57.66
